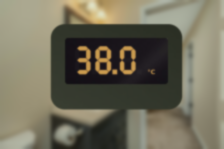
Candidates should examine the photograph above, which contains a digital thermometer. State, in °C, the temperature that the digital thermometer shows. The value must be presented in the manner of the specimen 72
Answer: 38.0
